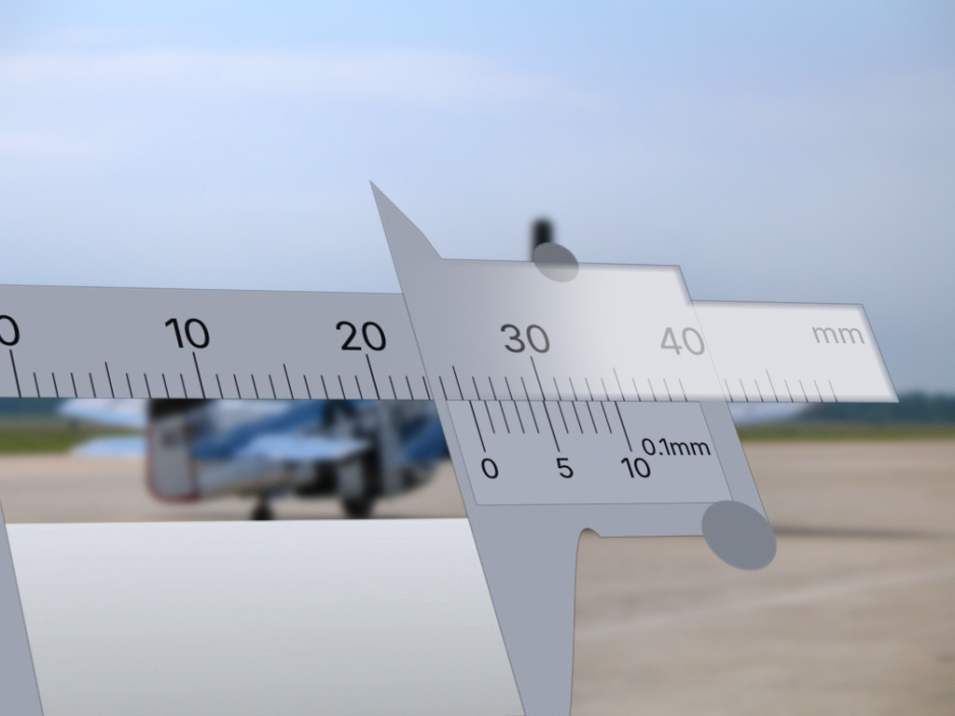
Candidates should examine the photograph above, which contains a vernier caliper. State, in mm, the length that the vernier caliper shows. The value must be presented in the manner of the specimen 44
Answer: 25.4
